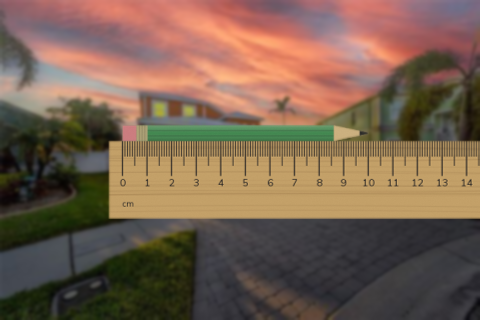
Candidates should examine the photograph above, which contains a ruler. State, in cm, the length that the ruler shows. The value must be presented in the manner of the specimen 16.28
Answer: 10
